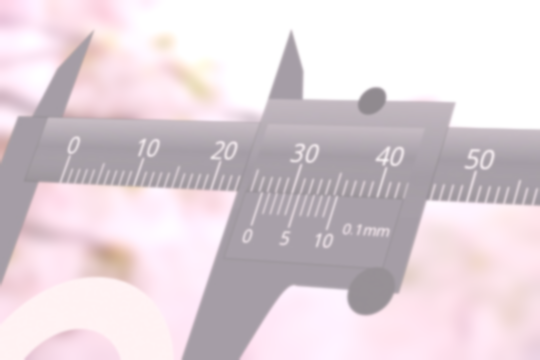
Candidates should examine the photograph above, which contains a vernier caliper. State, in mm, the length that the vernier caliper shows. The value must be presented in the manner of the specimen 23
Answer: 26.4
